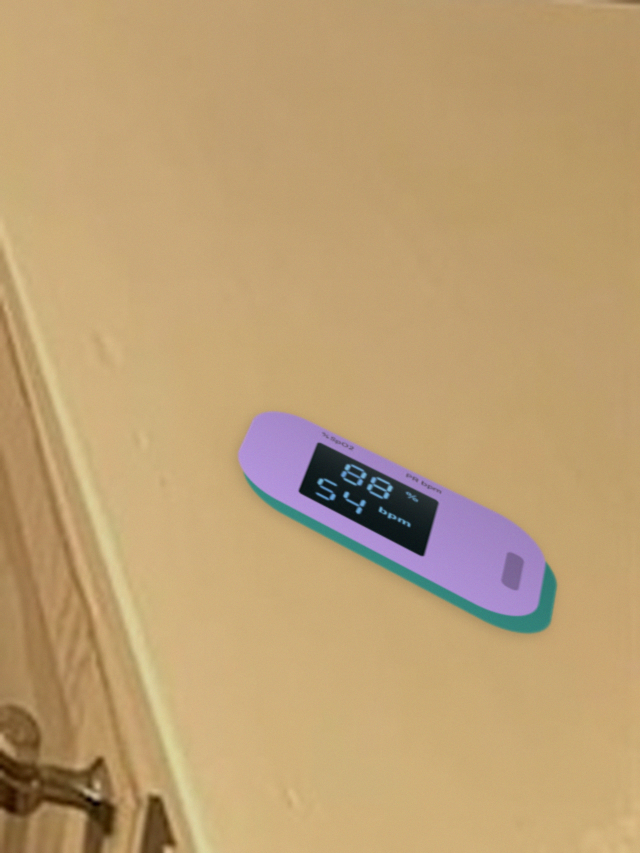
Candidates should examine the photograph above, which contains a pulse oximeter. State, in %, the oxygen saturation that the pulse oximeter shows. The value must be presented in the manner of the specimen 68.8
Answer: 88
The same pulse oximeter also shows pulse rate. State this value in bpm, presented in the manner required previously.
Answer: 54
